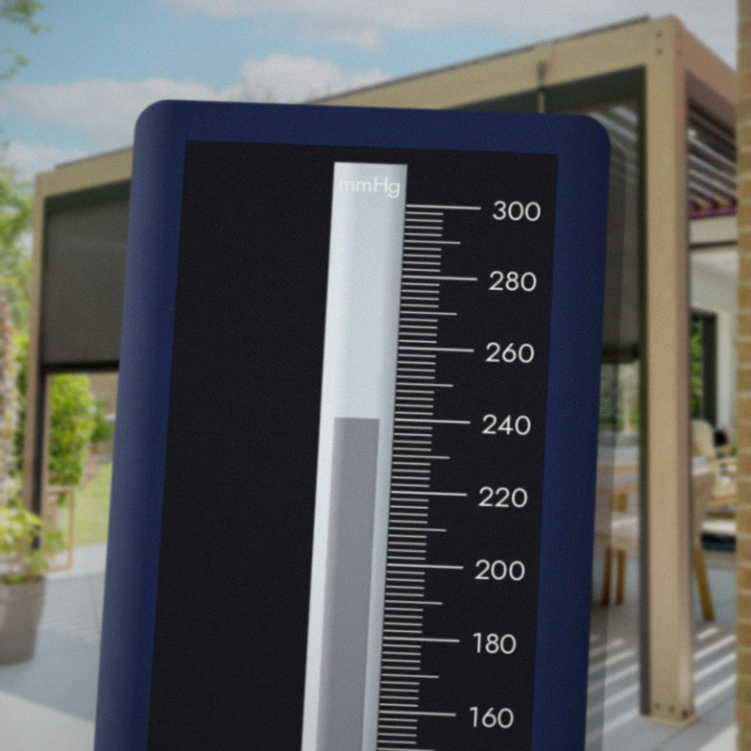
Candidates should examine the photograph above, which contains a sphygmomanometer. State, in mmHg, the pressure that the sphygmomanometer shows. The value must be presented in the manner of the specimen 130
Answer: 240
